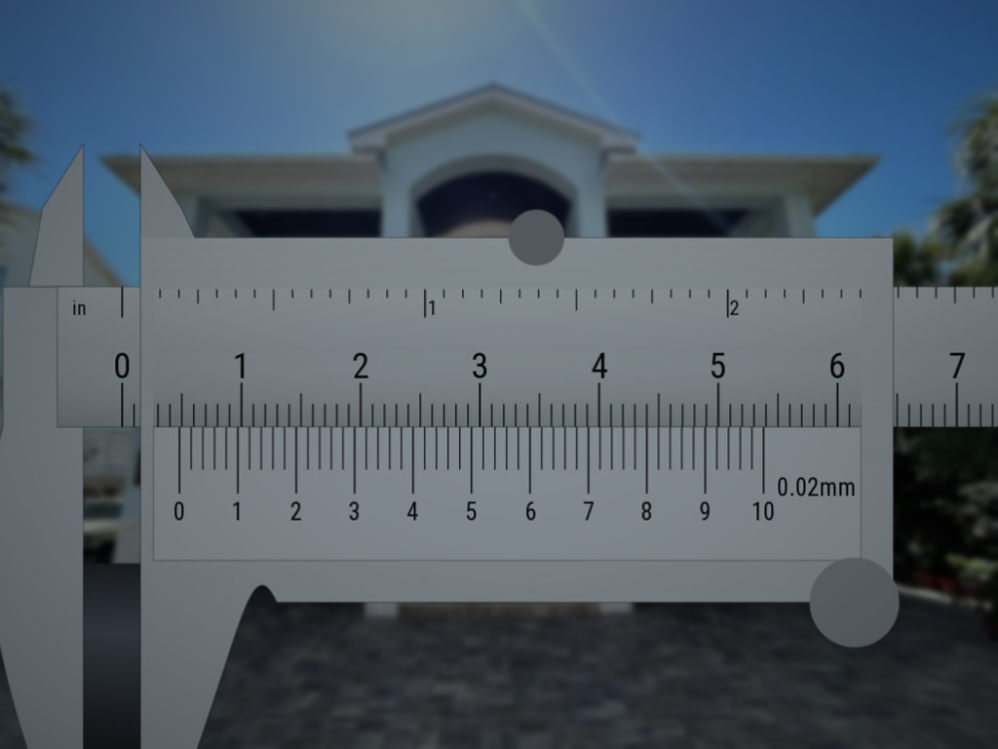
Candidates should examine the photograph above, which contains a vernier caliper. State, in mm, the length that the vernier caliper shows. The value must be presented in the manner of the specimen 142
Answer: 4.8
